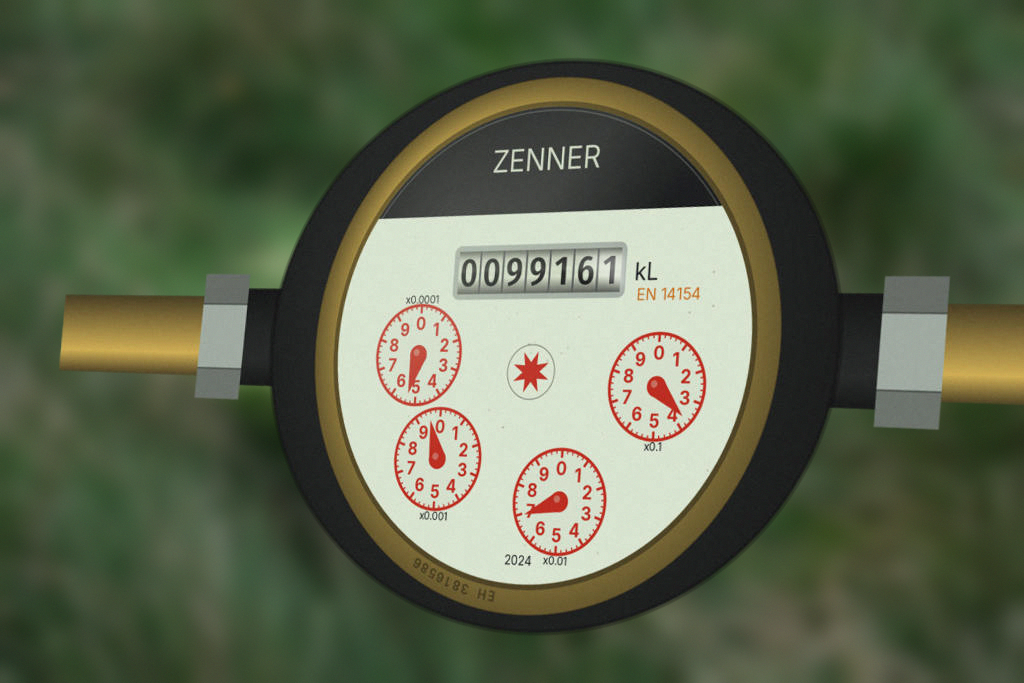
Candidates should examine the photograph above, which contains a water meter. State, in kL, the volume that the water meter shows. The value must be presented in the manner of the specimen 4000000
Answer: 99161.3695
